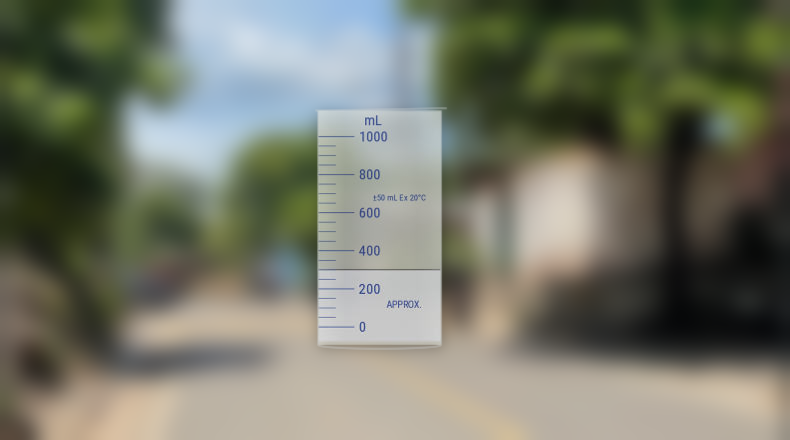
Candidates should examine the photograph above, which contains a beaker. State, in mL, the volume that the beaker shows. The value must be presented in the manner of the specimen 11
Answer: 300
